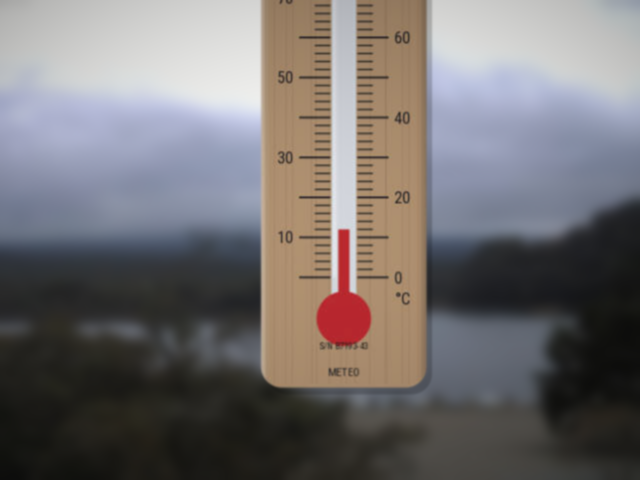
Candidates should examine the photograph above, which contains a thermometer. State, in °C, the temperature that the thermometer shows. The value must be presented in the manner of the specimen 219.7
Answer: 12
